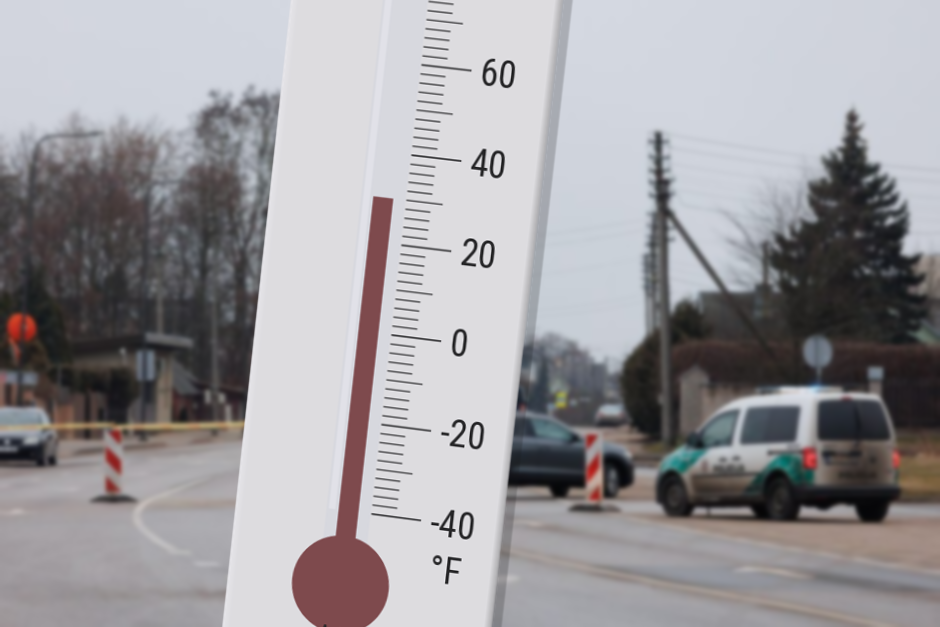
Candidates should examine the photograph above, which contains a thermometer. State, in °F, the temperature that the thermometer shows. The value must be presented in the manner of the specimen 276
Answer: 30
